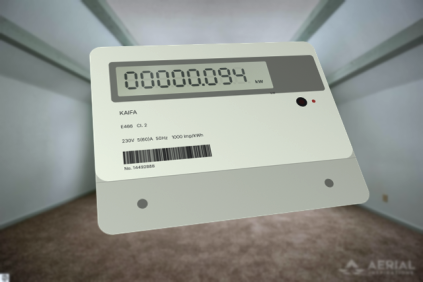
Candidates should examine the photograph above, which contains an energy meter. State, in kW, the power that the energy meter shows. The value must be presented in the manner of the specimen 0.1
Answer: 0.094
